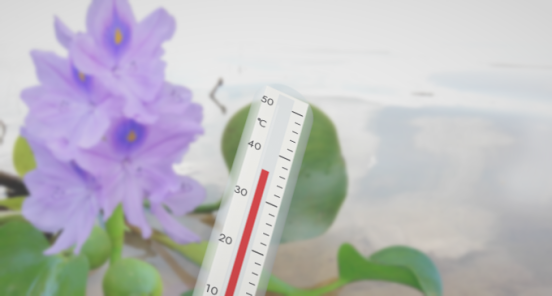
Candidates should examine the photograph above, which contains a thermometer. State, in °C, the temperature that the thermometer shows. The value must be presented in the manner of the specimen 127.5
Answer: 36
